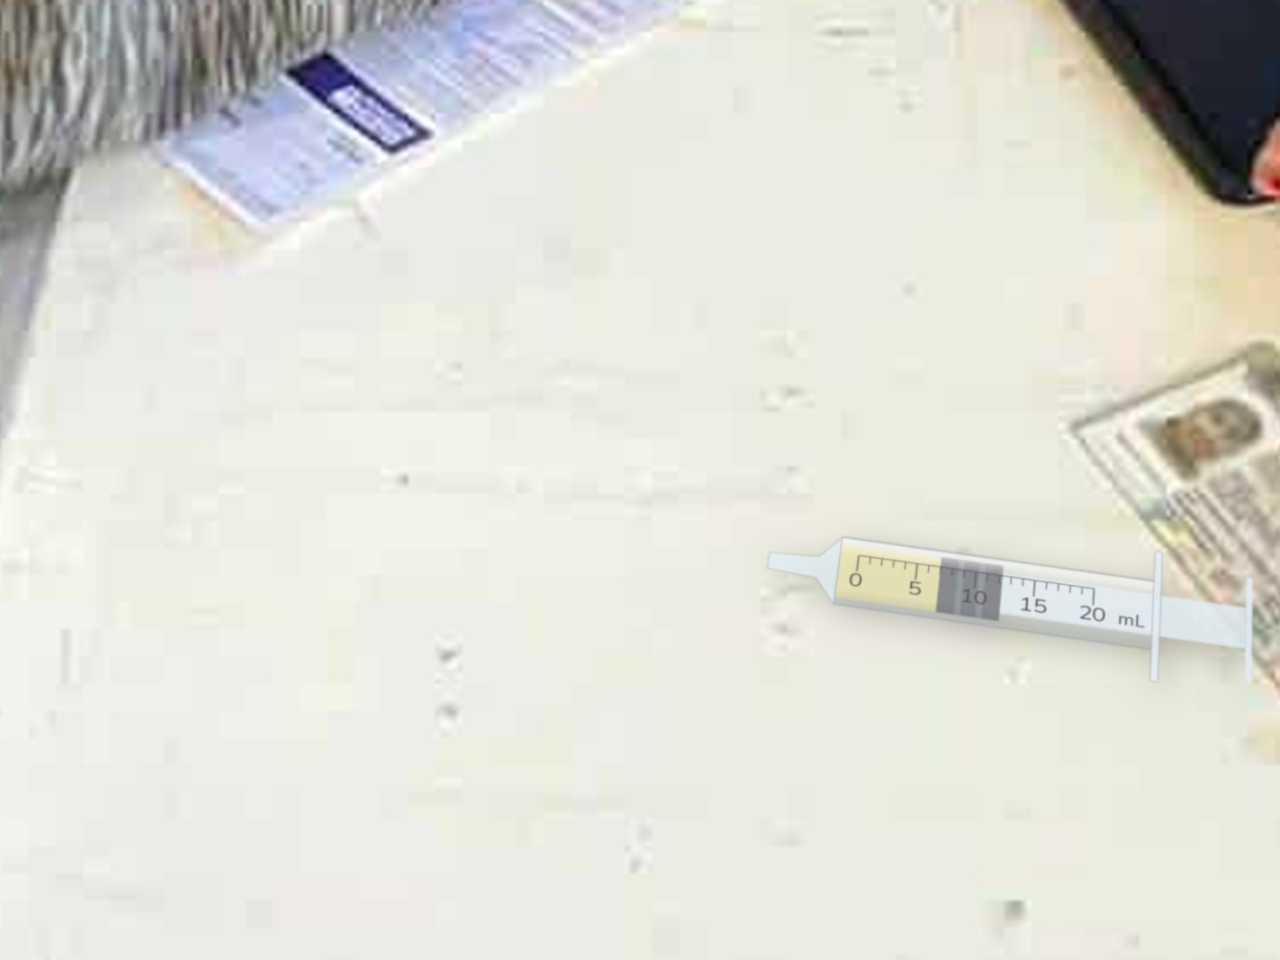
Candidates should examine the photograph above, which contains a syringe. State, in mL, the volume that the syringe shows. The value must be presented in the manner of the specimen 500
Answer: 7
